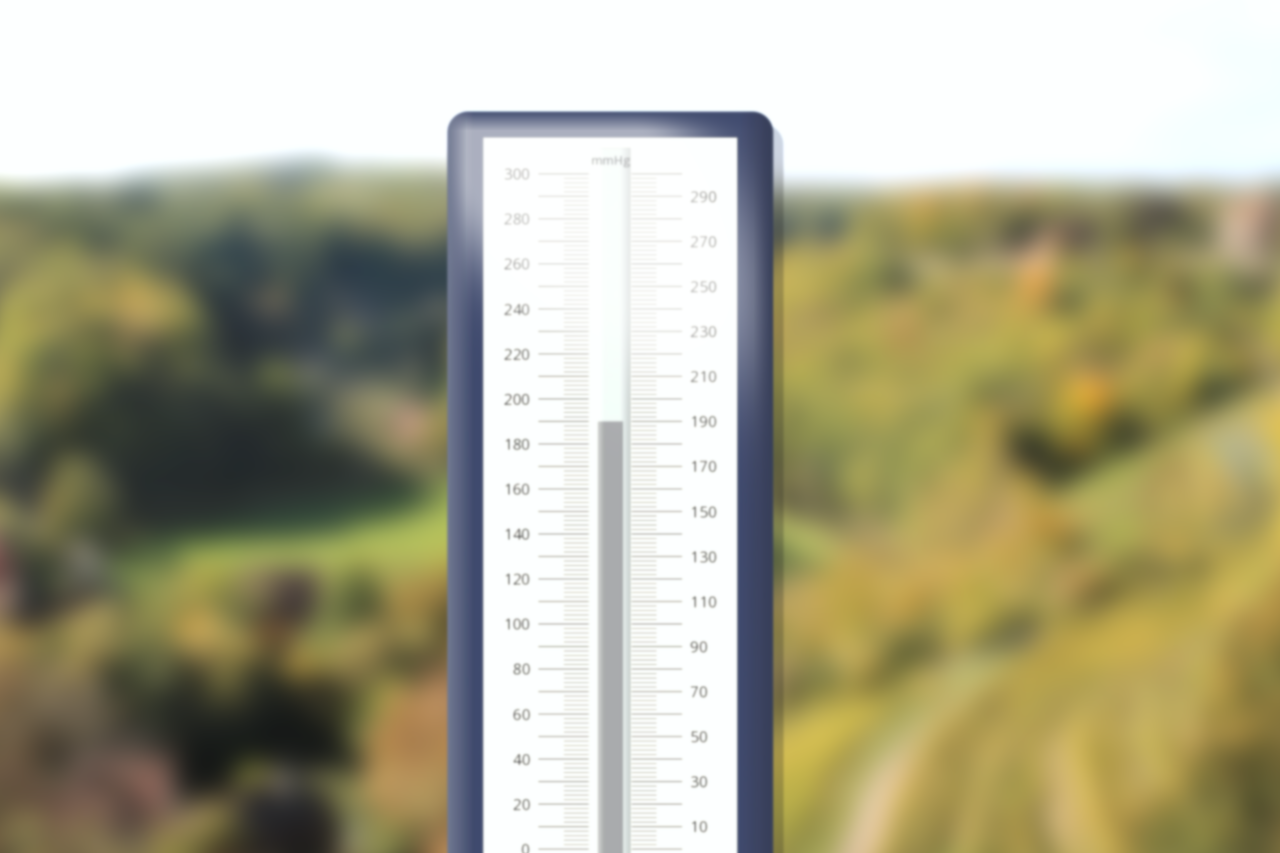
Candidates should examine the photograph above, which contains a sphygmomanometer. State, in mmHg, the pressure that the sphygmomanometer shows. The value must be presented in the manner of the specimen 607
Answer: 190
